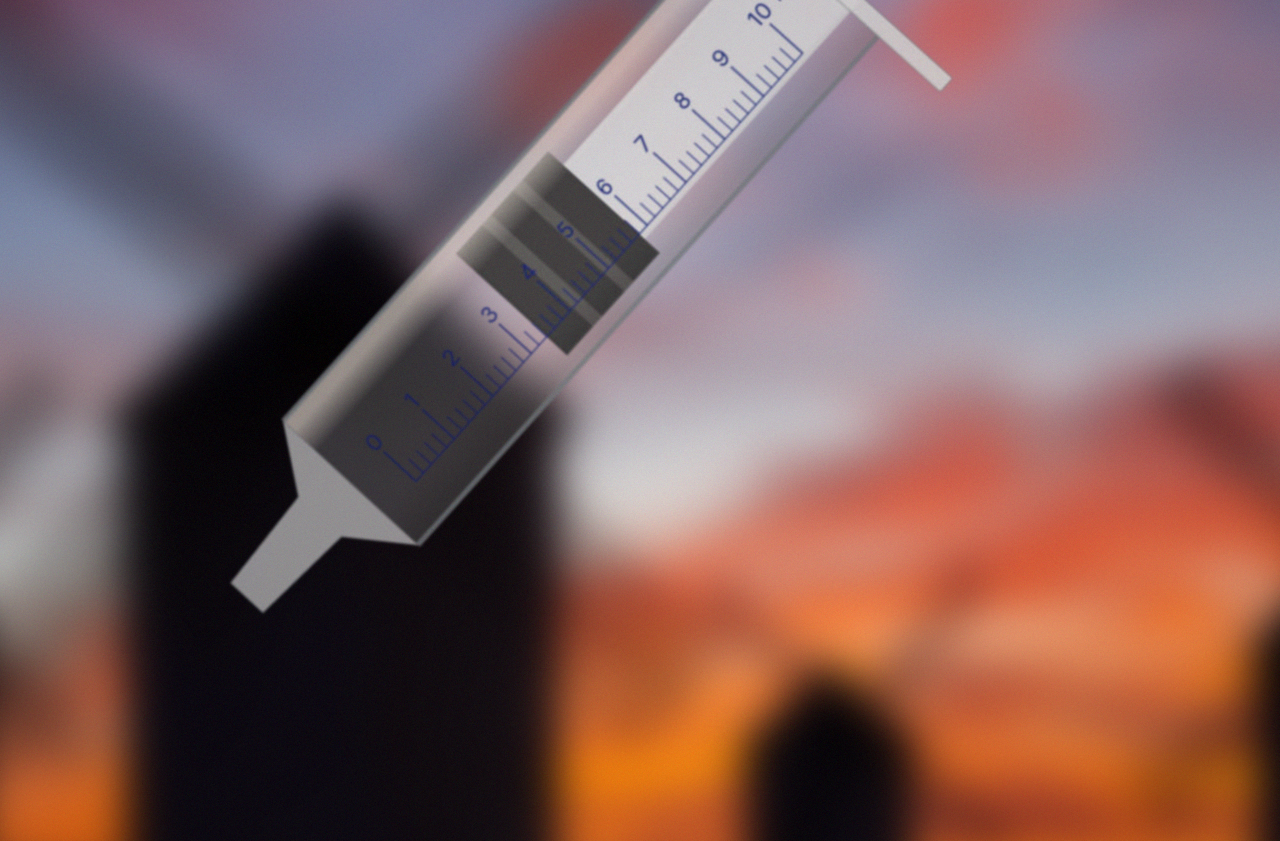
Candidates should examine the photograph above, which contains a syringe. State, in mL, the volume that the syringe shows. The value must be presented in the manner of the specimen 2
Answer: 3.4
